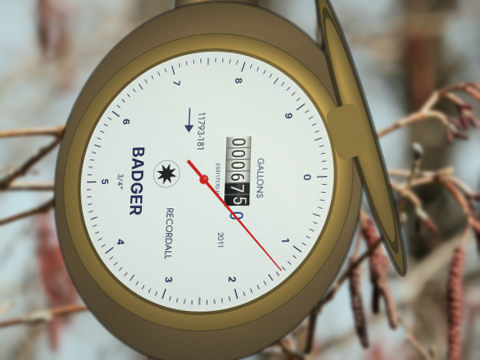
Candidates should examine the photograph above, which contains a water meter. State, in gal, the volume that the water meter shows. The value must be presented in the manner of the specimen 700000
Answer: 6751.3
